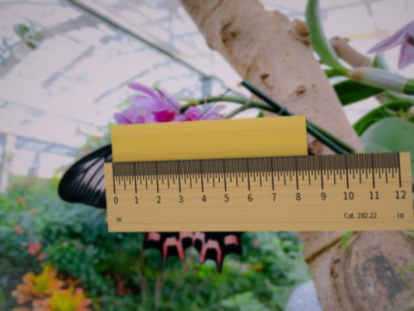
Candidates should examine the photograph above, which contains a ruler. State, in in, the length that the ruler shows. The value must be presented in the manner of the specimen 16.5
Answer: 8.5
